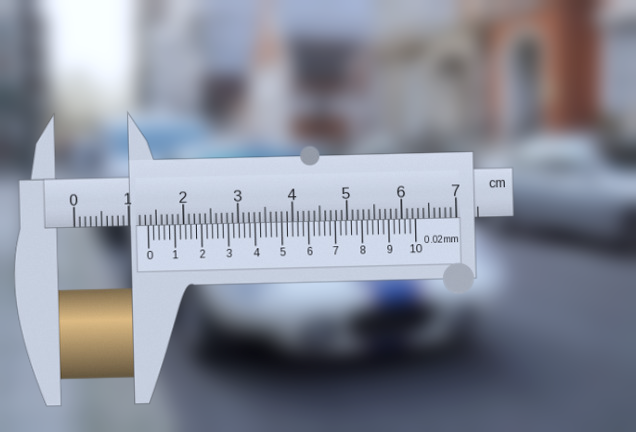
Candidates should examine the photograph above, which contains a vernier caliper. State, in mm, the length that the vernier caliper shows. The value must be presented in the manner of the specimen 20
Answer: 13.5
